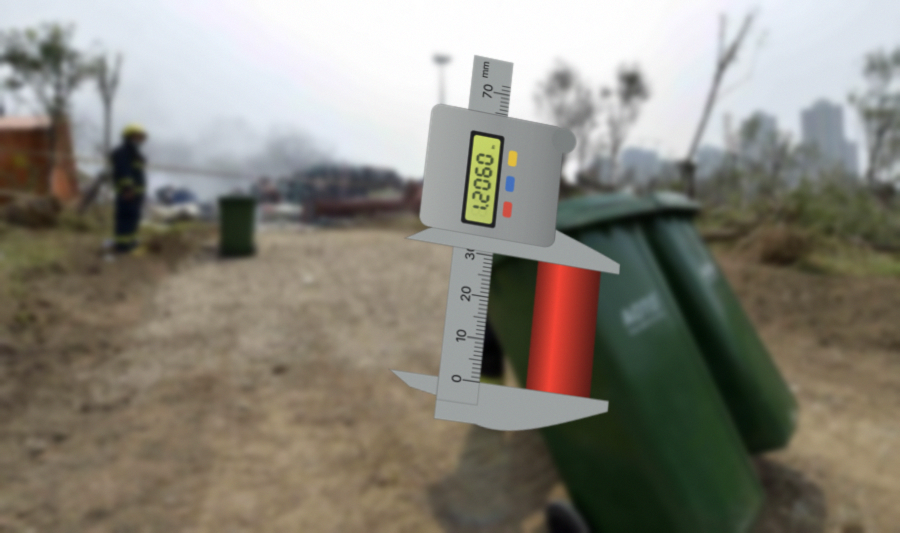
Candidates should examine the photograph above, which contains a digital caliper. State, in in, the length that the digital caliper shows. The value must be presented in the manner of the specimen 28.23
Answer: 1.2060
